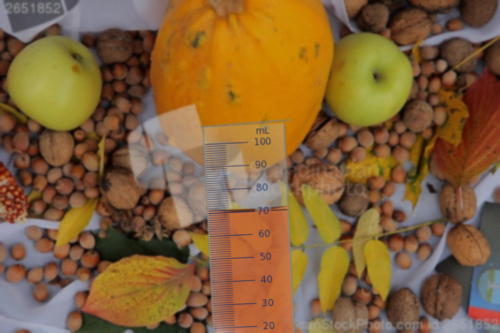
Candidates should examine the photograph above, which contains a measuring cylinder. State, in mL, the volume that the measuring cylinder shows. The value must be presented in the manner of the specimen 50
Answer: 70
